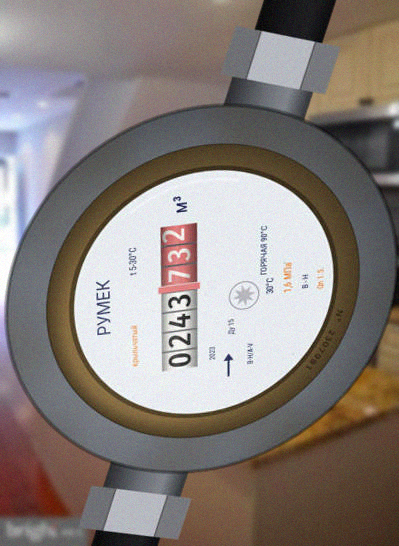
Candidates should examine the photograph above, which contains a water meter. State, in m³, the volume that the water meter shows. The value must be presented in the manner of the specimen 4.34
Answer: 243.732
